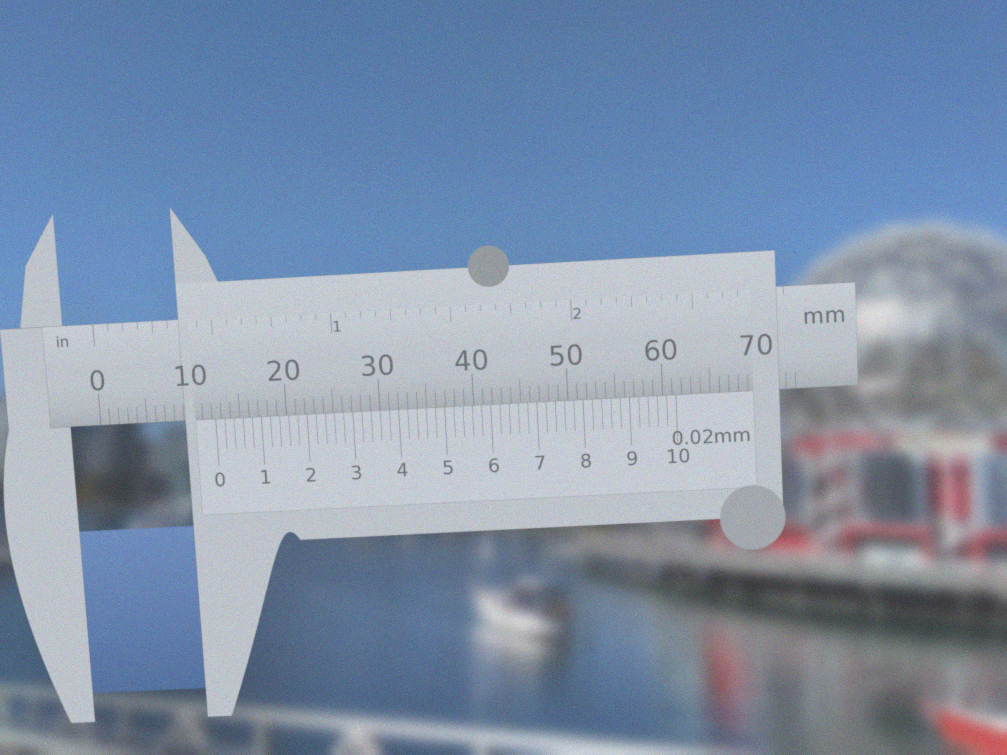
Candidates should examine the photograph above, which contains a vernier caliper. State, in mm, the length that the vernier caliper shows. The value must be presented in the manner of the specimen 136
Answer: 12.4
